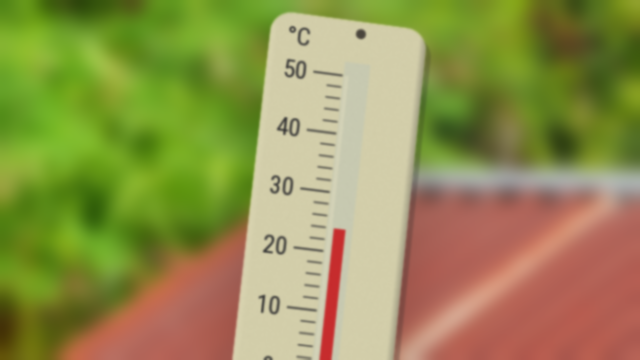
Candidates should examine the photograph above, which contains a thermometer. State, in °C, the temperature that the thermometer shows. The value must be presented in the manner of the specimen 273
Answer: 24
